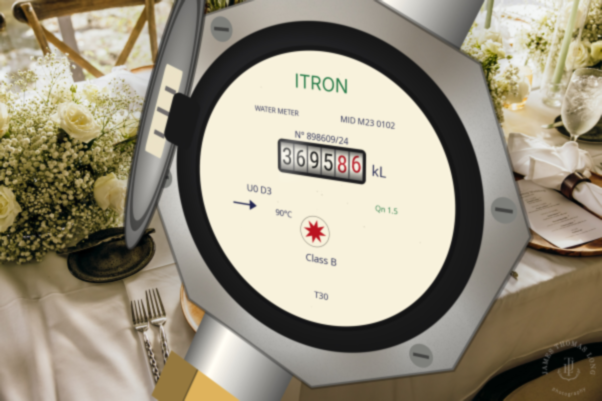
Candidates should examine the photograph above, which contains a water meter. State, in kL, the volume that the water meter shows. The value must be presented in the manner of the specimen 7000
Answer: 3695.86
